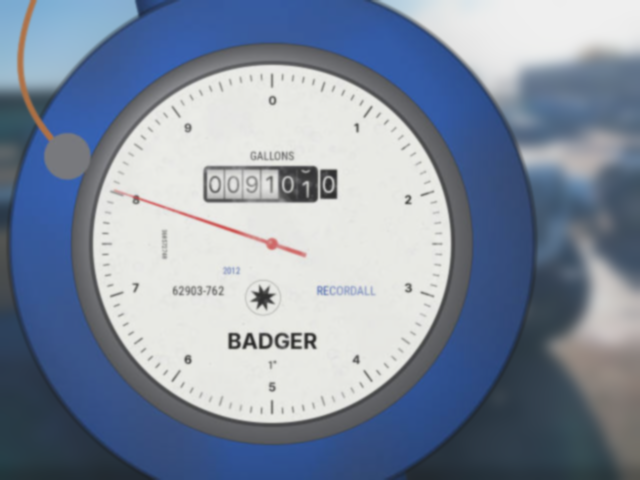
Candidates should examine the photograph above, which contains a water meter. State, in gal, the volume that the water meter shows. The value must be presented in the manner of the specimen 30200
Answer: 91008.0
